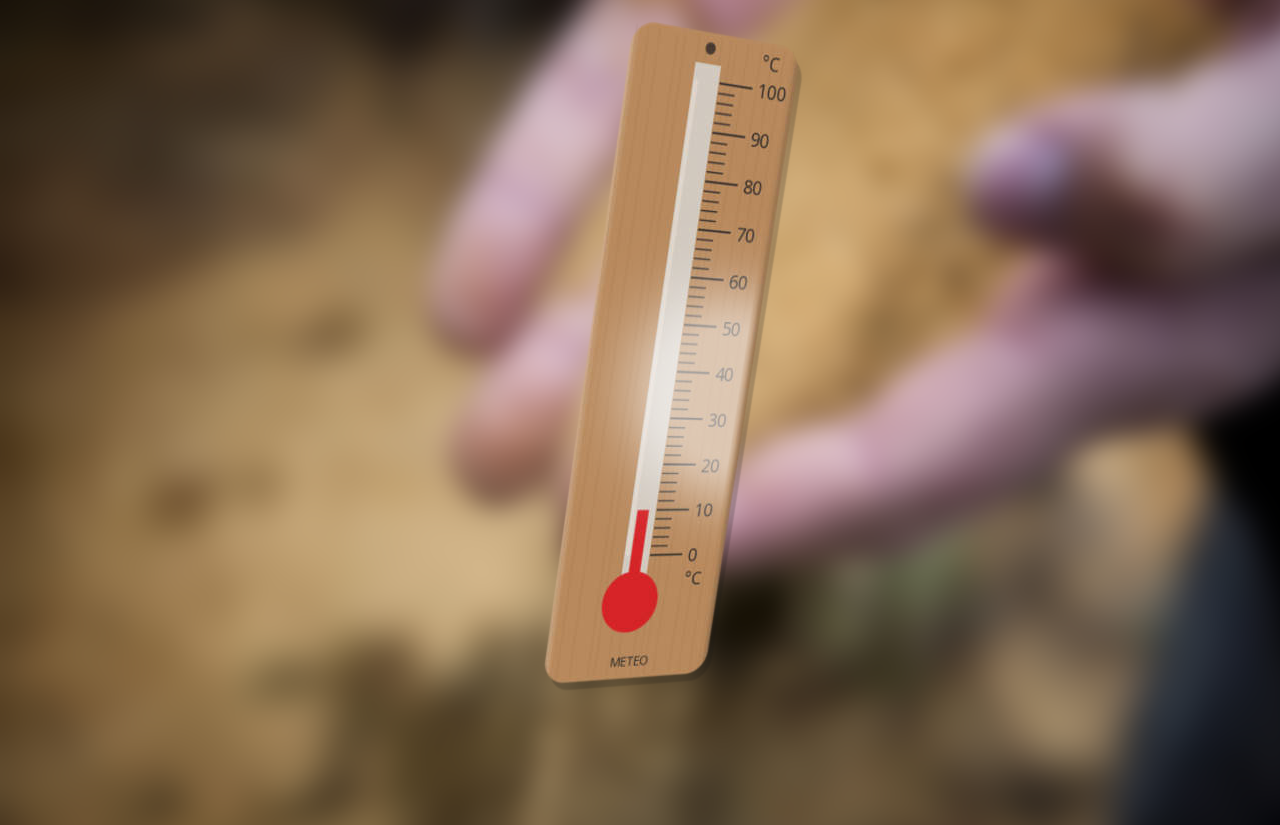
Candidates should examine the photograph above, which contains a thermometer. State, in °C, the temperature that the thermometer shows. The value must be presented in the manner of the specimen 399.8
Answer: 10
